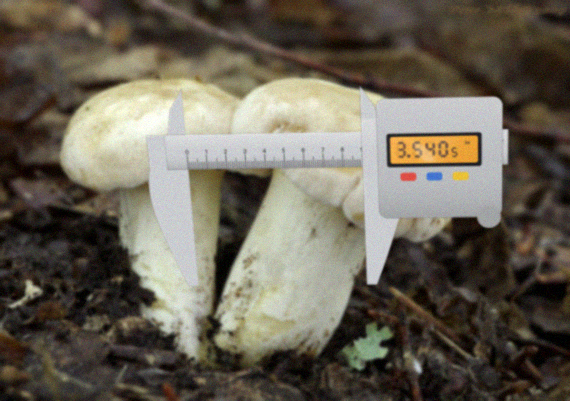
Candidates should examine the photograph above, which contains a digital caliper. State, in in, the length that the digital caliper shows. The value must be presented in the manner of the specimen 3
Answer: 3.5405
